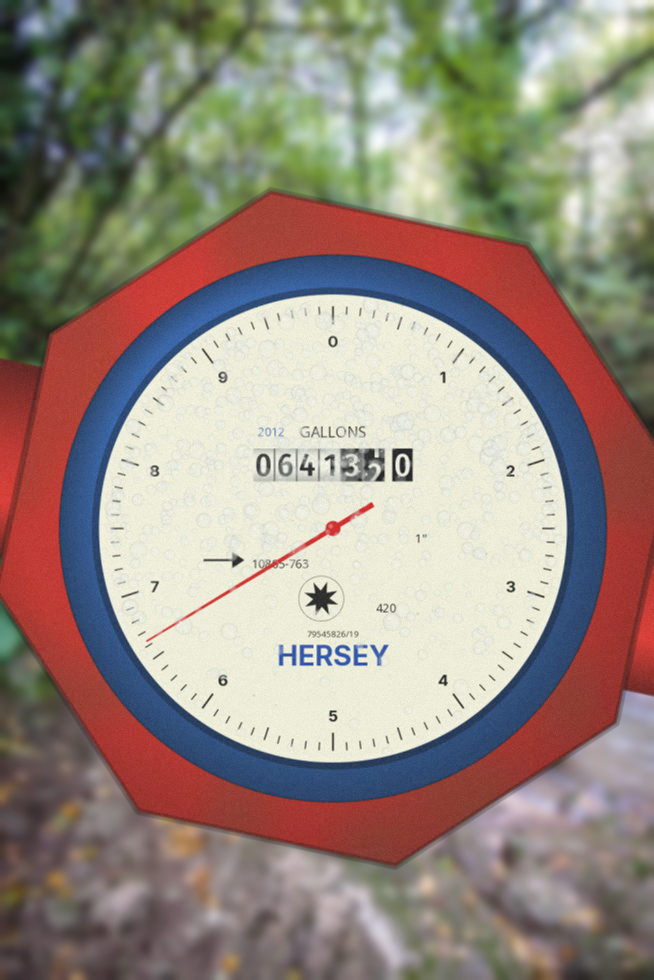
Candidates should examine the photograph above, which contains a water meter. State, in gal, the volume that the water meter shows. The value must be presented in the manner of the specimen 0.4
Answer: 641316.6
